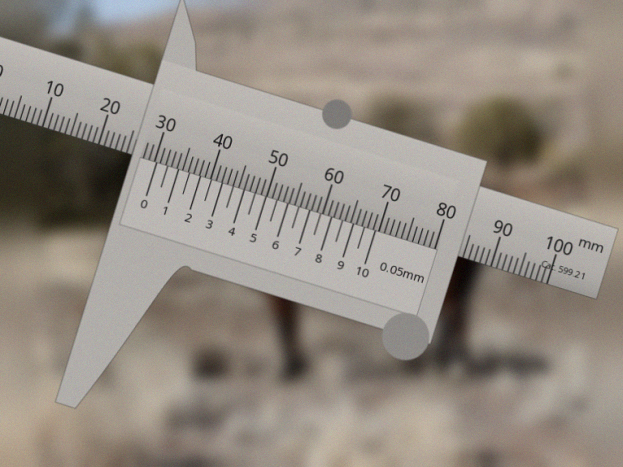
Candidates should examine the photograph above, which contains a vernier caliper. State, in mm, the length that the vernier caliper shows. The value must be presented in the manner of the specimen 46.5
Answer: 30.4
